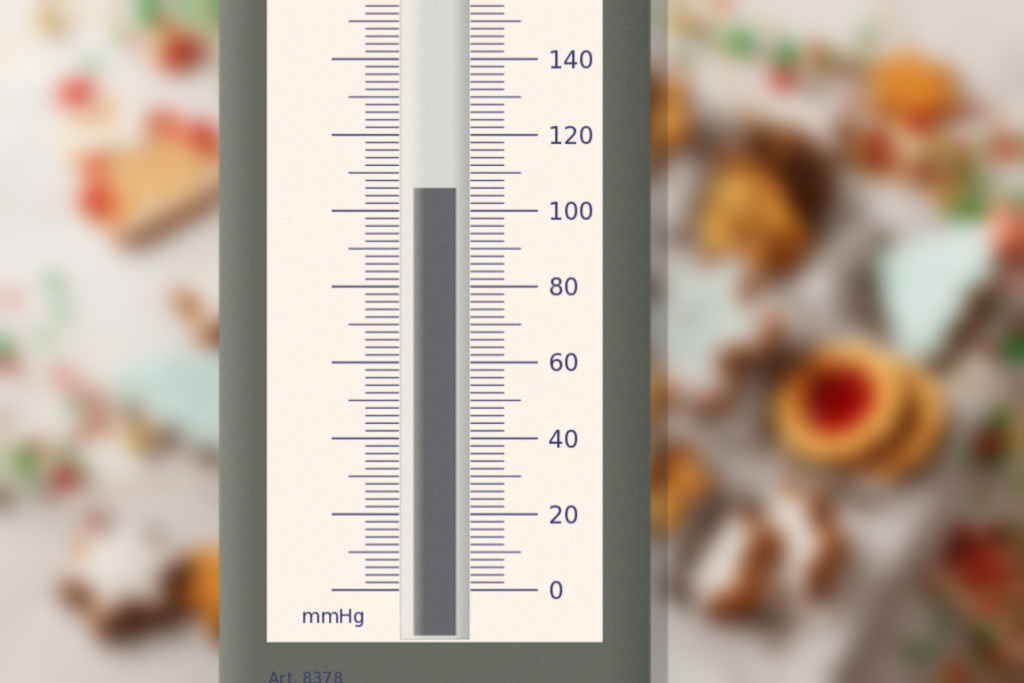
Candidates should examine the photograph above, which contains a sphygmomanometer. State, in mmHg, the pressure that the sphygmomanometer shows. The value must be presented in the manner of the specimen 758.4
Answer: 106
